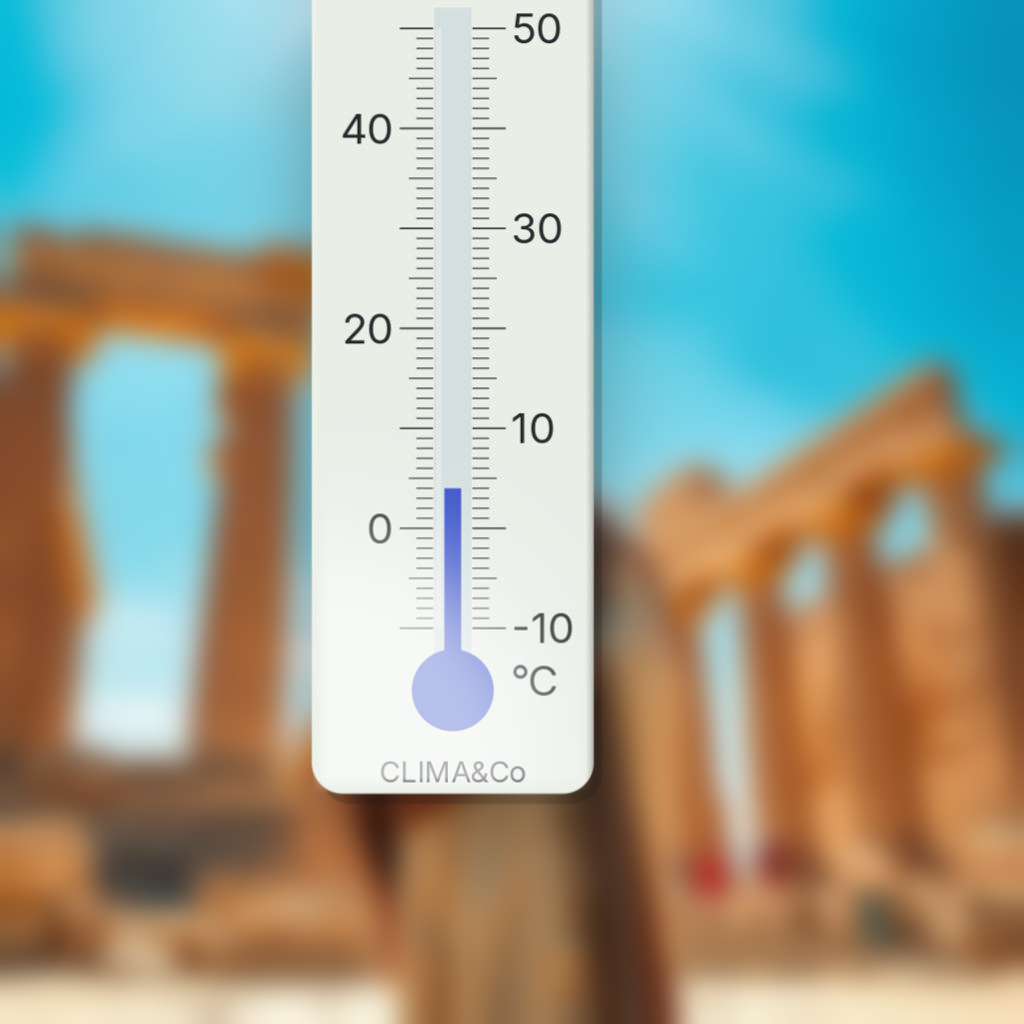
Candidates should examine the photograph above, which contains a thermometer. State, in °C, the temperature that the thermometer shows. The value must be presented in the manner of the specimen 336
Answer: 4
